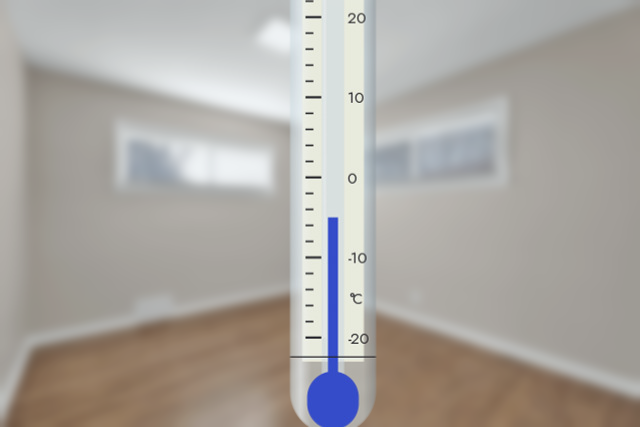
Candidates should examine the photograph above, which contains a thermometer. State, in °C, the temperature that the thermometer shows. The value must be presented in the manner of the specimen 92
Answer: -5
